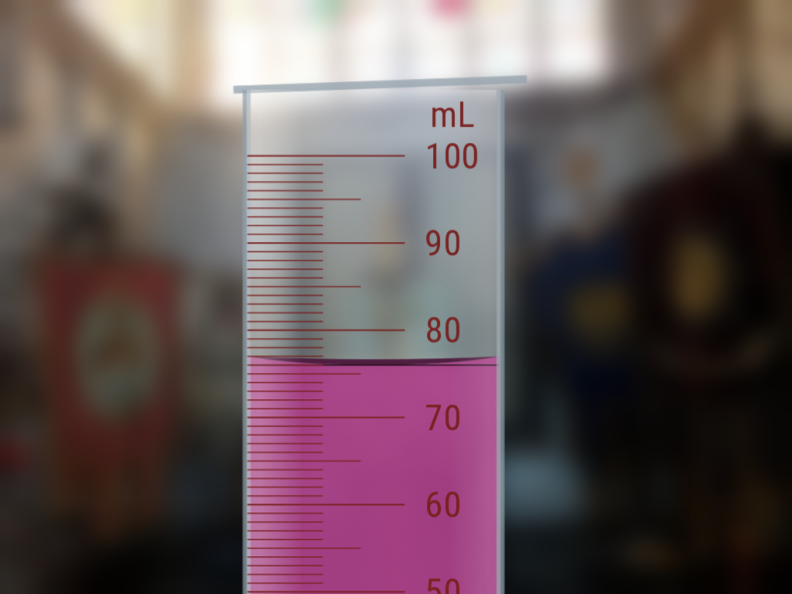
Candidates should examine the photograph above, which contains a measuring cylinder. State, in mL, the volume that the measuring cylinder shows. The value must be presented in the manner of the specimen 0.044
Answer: 76
